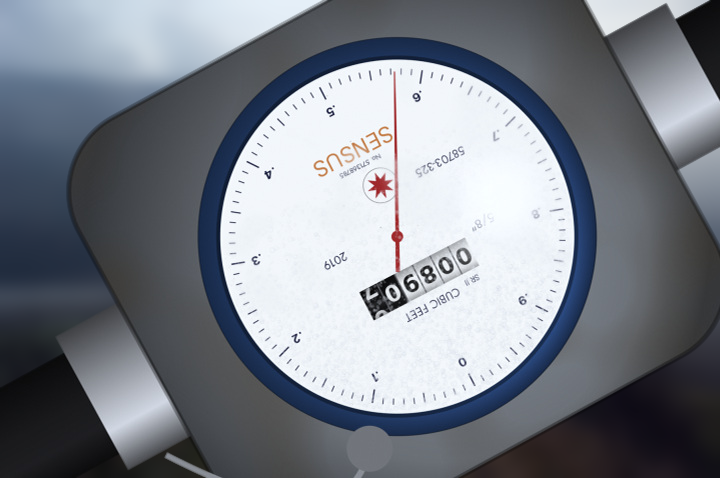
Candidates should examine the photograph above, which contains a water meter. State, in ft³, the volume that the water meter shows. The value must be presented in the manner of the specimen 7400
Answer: 8906.57
